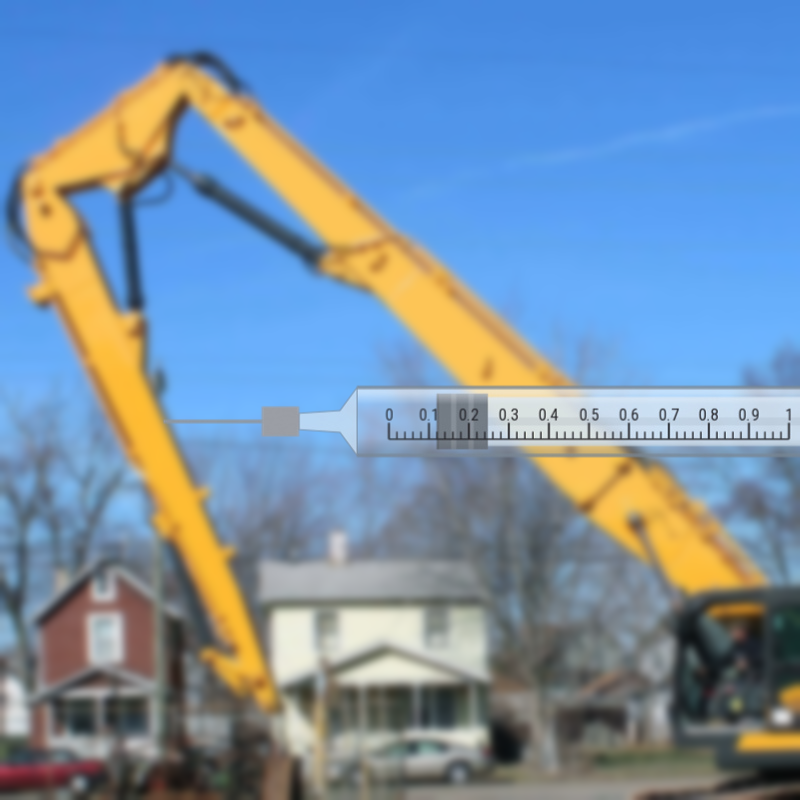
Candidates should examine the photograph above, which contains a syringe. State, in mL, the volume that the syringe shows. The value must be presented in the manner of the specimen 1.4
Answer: 0.12
